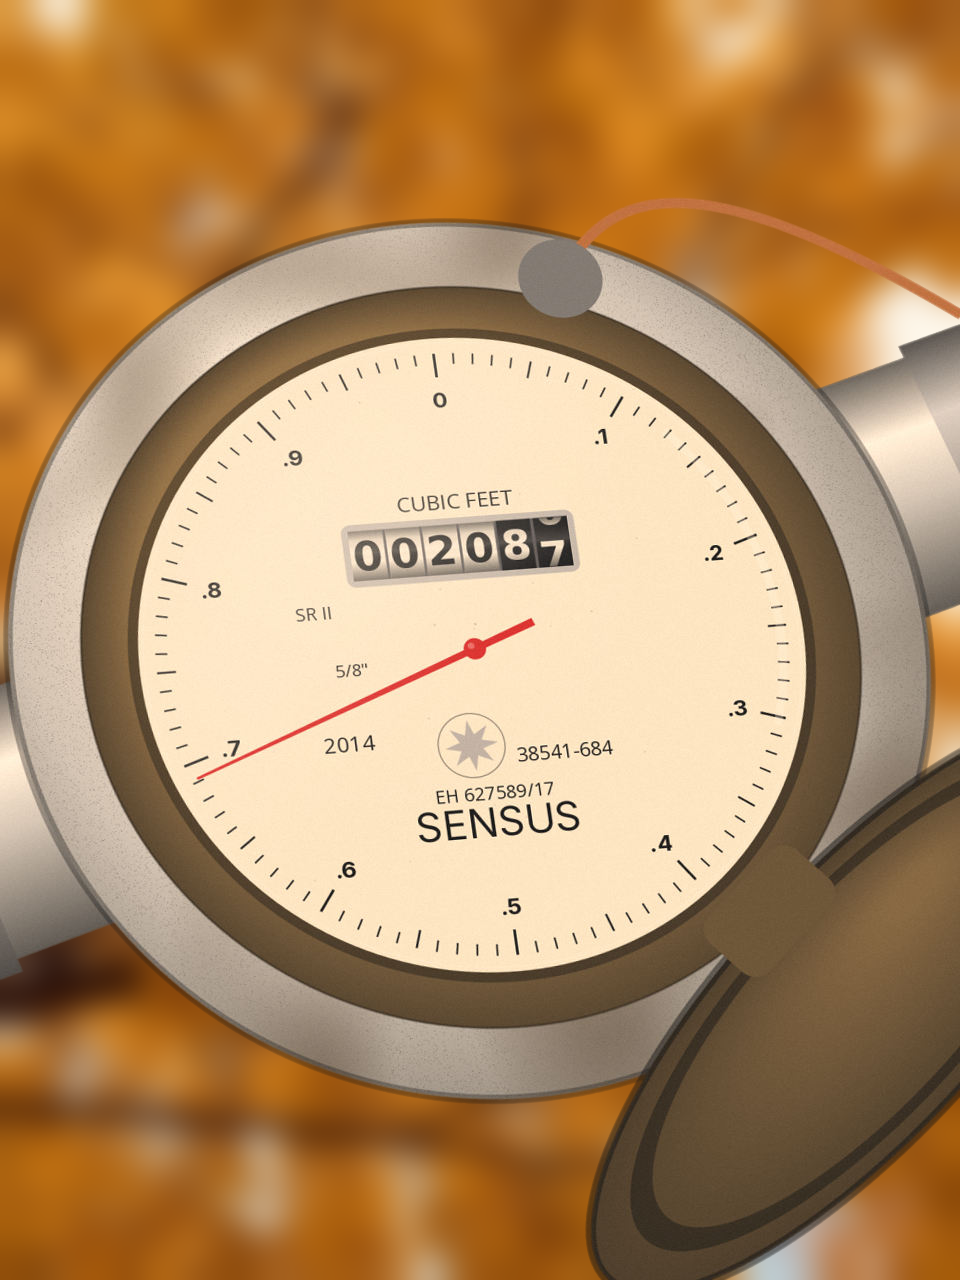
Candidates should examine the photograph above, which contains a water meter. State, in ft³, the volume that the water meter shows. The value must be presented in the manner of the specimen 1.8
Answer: 2086.69
